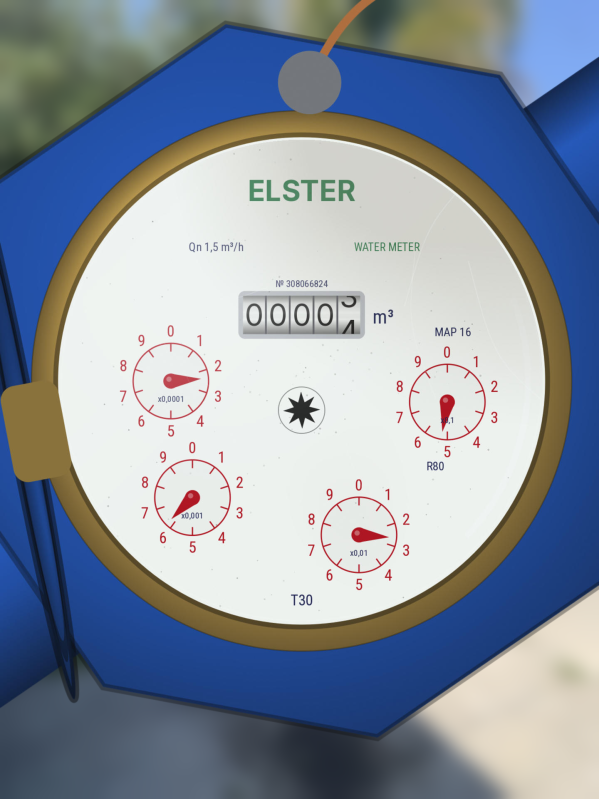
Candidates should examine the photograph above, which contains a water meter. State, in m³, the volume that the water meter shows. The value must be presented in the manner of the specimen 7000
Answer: 3.5262
